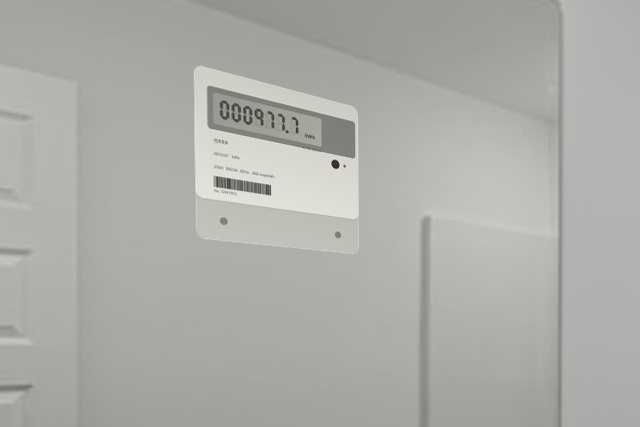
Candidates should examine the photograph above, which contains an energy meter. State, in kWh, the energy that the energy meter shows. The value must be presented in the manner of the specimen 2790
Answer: 977.7
